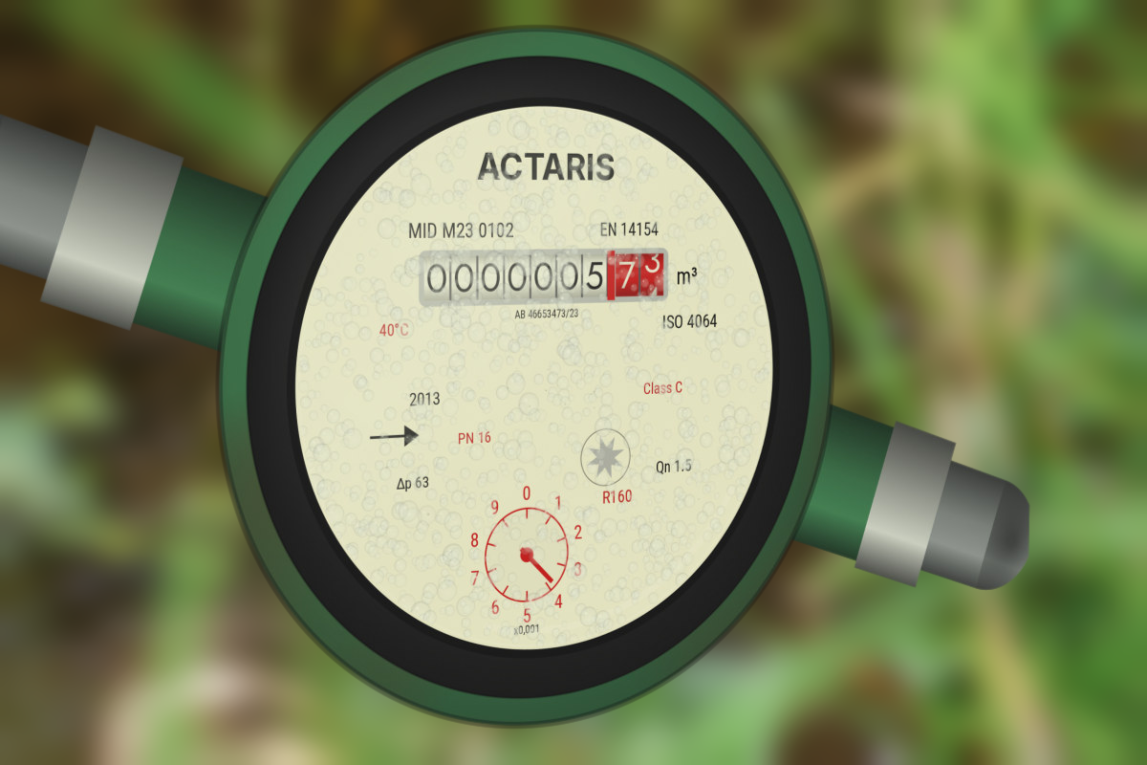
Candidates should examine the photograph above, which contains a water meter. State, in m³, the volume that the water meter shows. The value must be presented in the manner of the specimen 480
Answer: 5.733
